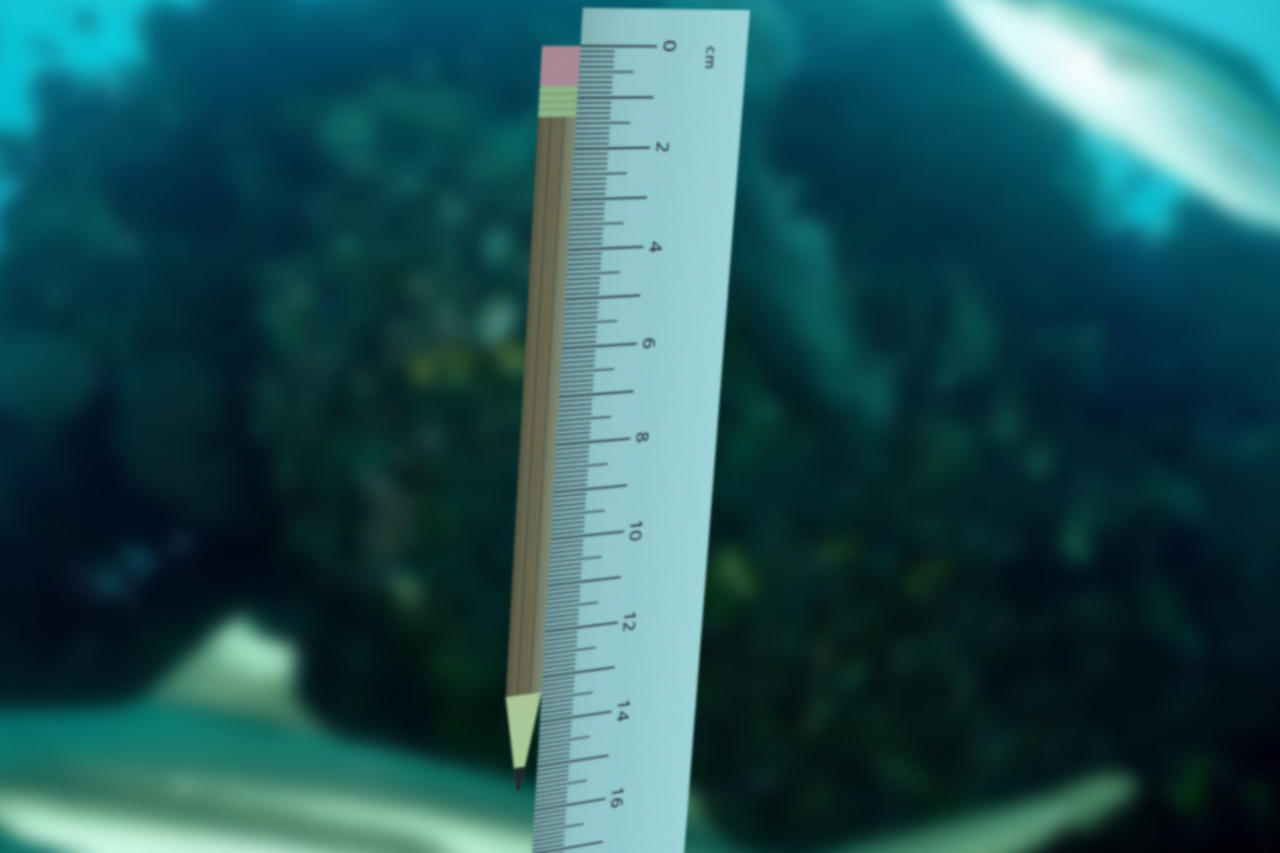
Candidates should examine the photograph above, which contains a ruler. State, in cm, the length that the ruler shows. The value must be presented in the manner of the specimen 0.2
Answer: 15.5
